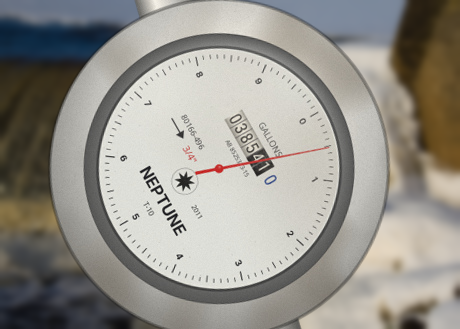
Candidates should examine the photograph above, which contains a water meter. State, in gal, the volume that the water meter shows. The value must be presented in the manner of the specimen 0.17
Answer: 385410.5
